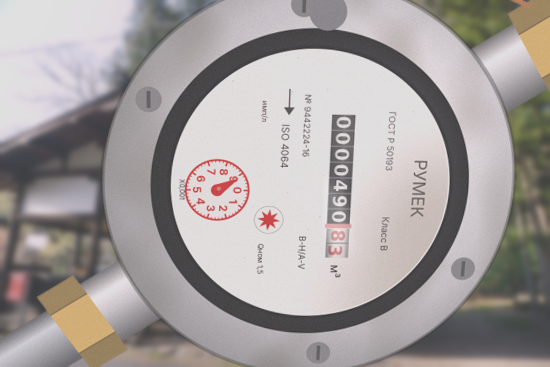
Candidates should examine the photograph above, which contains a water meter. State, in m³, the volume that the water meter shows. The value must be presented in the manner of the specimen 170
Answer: 490.829
